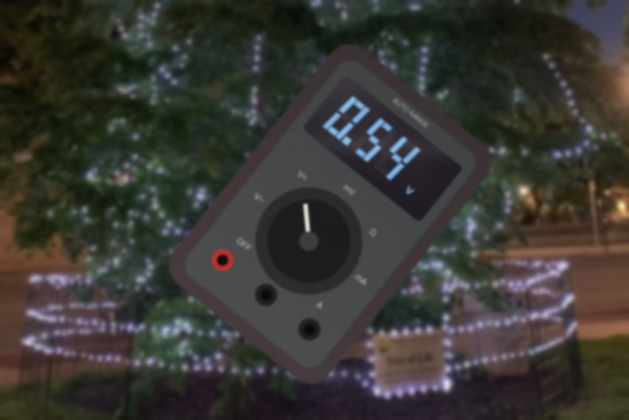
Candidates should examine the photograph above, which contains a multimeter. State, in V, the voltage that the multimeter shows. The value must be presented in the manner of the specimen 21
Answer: 0.54
